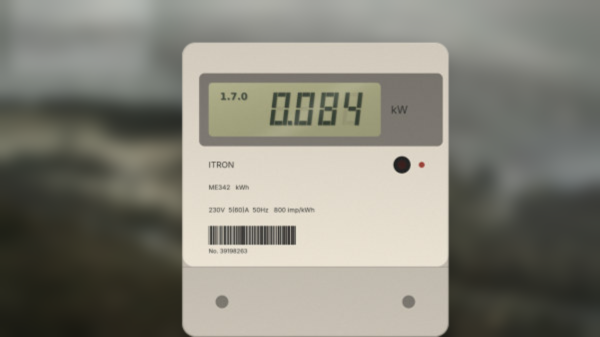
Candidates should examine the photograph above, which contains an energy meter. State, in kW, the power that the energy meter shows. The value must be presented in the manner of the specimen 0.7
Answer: 0.084
